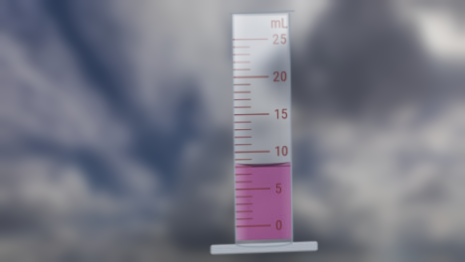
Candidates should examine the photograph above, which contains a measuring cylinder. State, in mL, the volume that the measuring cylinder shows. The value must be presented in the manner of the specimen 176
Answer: 8
